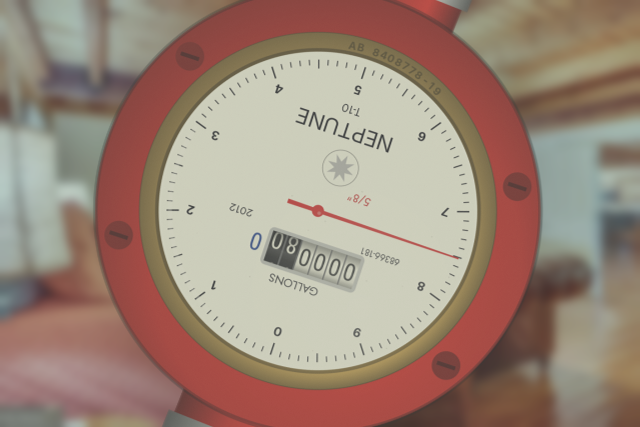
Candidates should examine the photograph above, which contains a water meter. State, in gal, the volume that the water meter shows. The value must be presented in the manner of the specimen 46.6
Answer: 797.5
